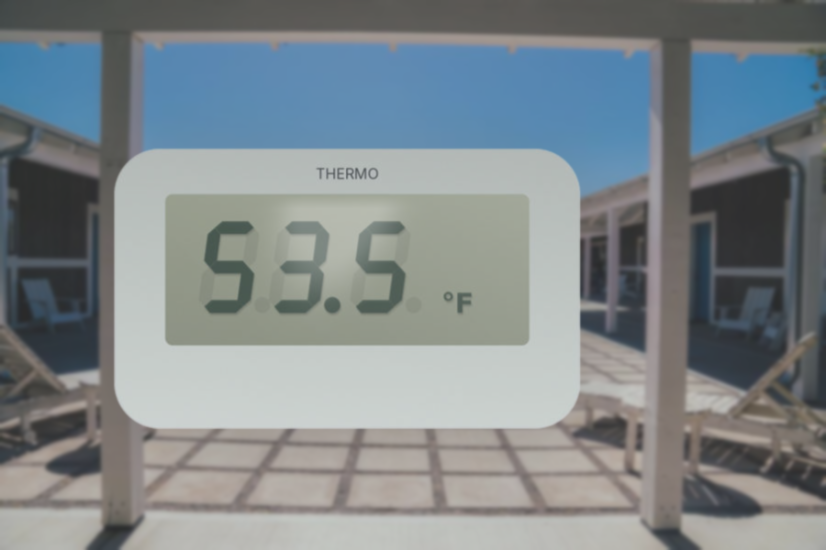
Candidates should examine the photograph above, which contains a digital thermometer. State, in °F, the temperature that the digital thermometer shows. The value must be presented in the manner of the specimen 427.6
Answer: 53.5
